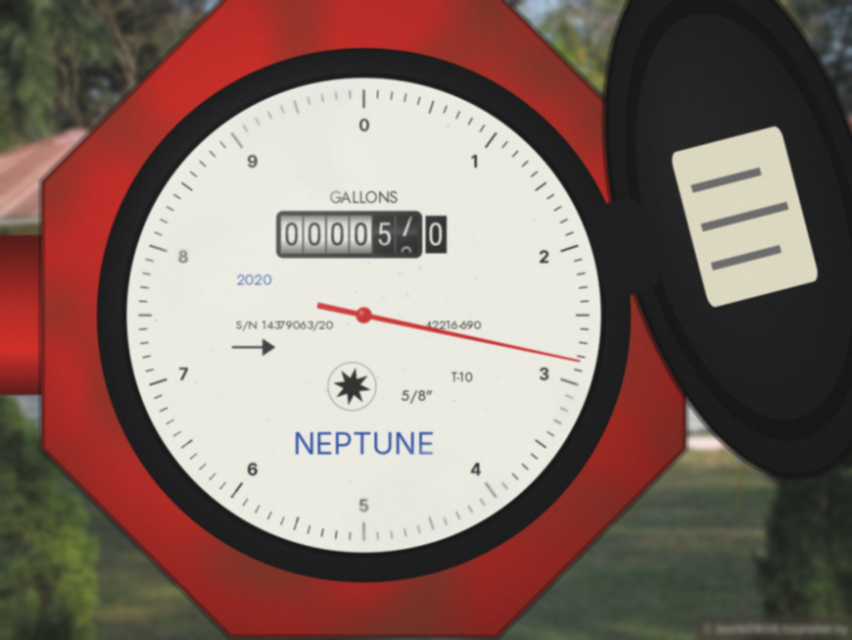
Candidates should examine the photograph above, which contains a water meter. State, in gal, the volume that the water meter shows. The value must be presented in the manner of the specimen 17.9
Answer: 572.8
